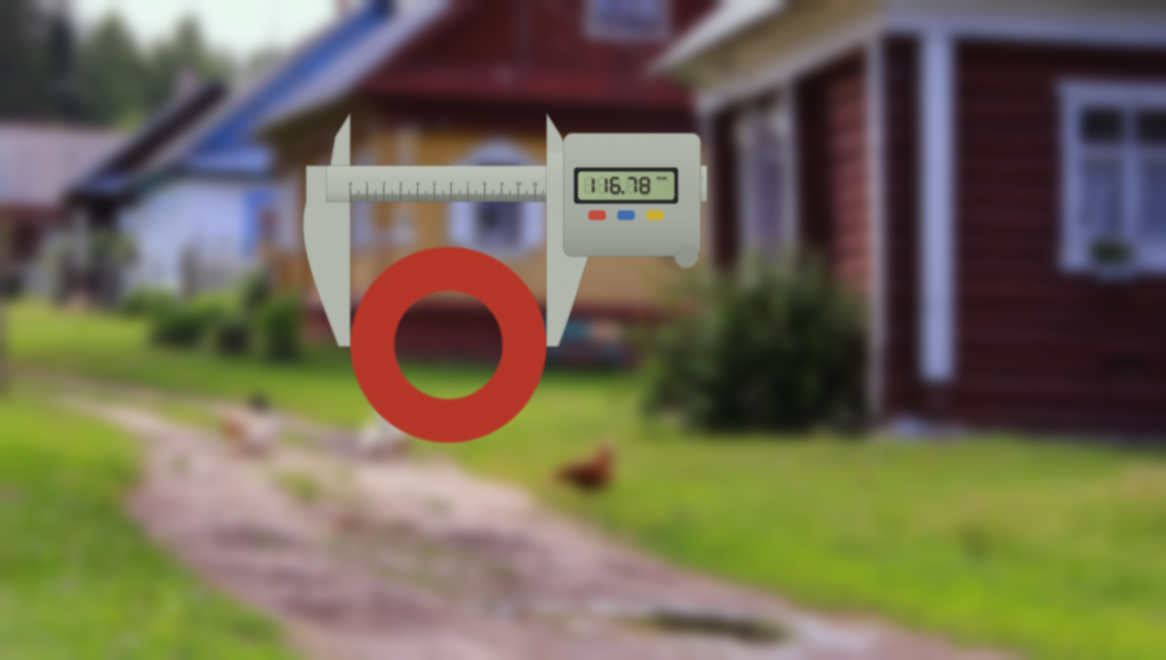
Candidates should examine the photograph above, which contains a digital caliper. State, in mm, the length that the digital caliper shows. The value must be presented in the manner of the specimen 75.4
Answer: 116.78
